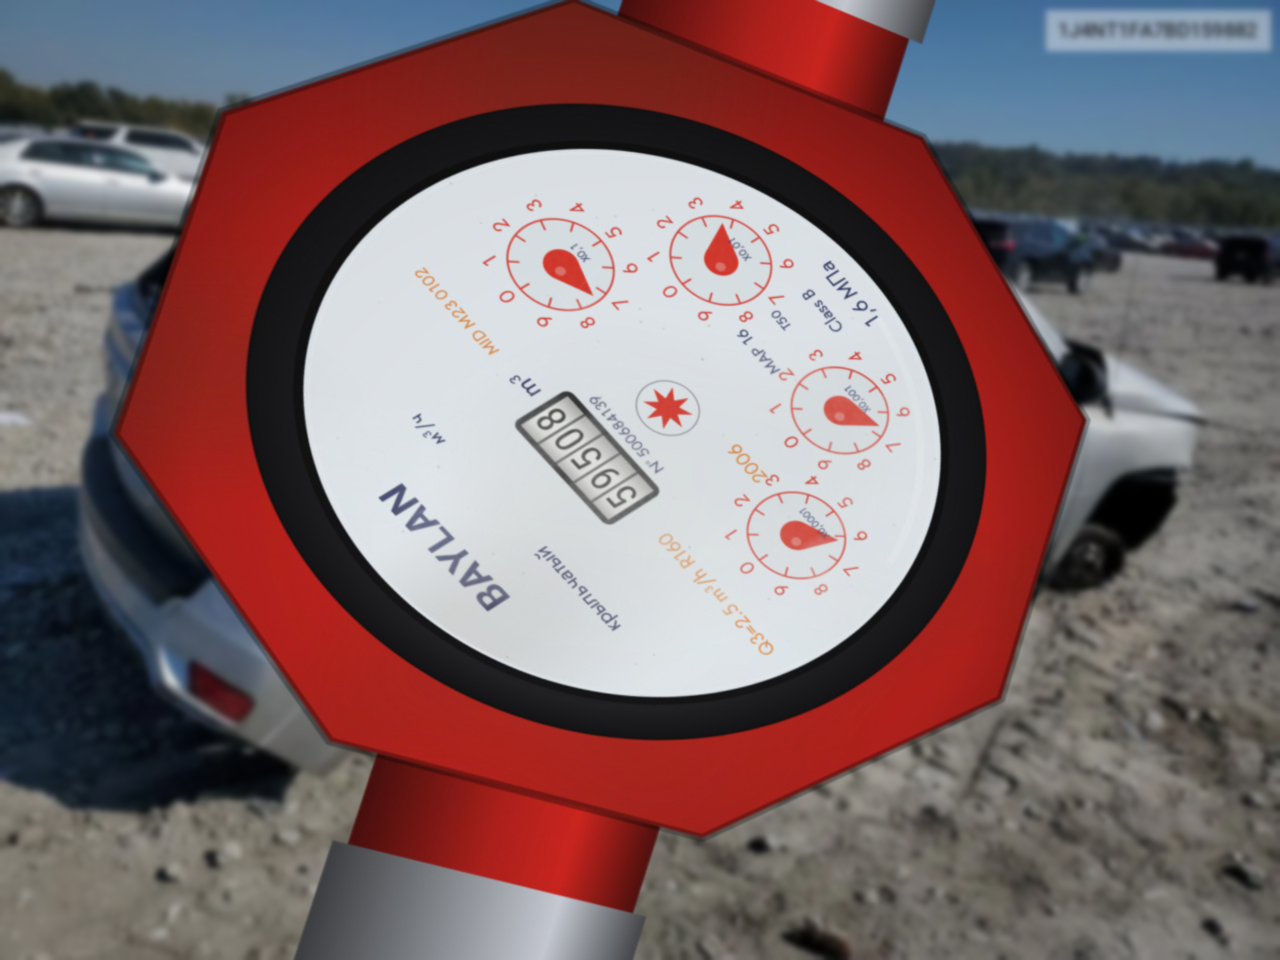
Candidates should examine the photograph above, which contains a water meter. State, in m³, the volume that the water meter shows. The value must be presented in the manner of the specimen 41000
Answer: 59508.7366
